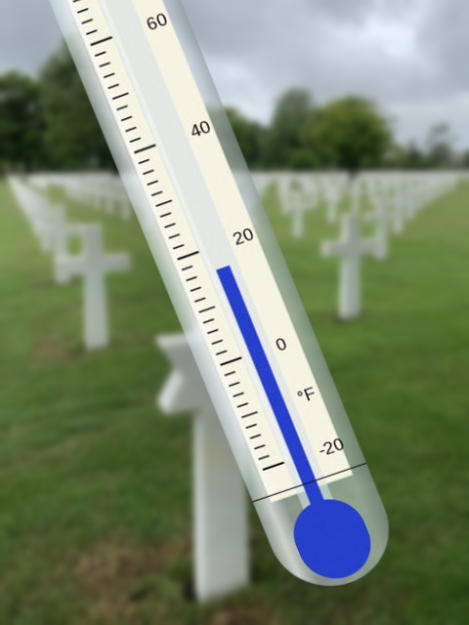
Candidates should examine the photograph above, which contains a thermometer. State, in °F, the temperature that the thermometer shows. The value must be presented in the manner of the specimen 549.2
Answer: 16
